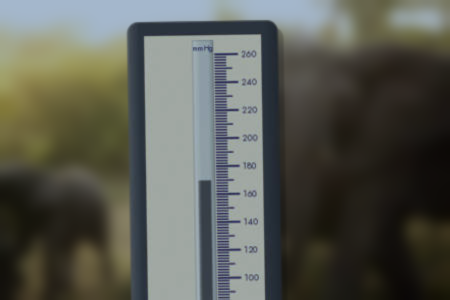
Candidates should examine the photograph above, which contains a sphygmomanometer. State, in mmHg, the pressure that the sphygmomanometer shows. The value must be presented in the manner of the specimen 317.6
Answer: 170
